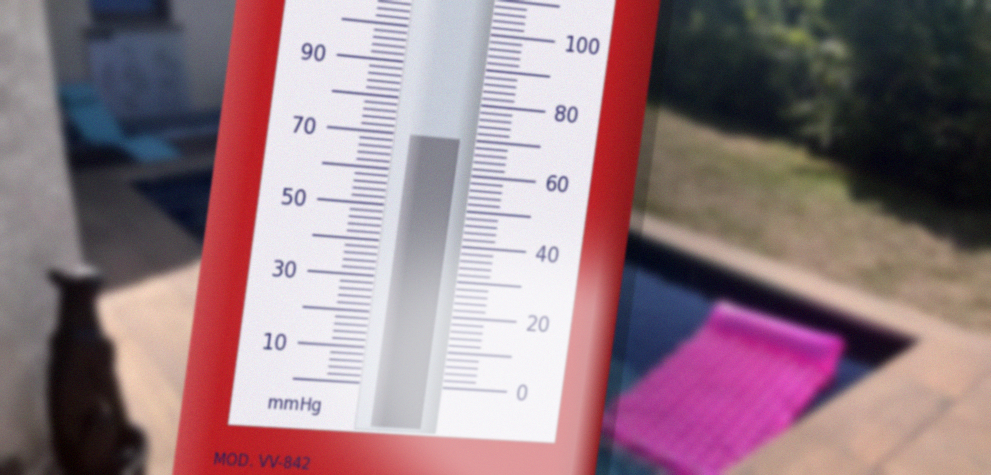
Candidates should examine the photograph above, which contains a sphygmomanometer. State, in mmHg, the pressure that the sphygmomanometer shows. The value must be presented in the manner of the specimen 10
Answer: 70
